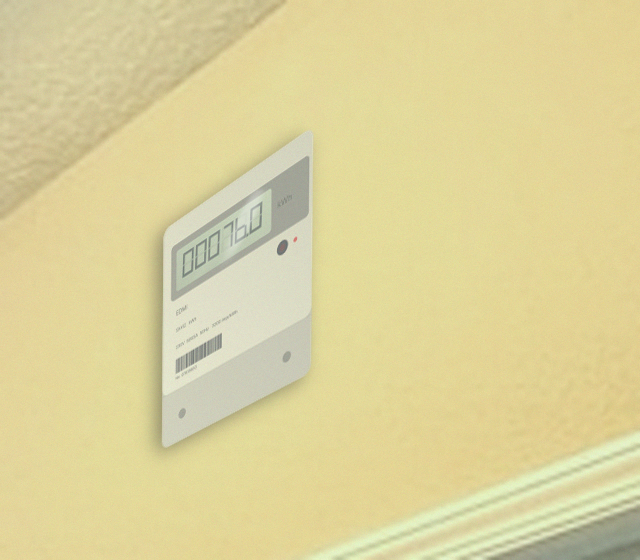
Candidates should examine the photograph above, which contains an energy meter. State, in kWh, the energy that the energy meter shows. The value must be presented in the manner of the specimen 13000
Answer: 76.0
